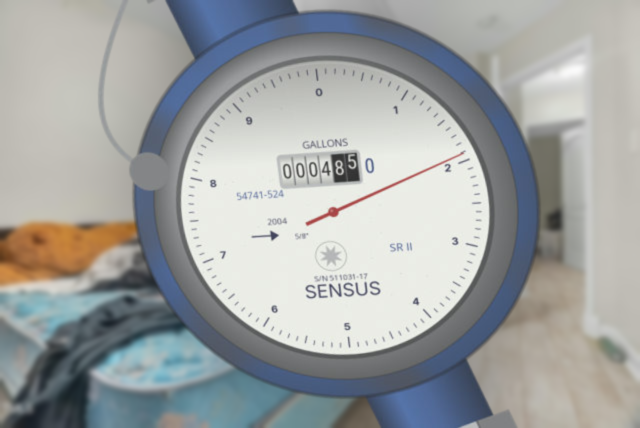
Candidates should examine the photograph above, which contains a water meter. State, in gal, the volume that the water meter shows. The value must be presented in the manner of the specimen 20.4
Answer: 4851.9
